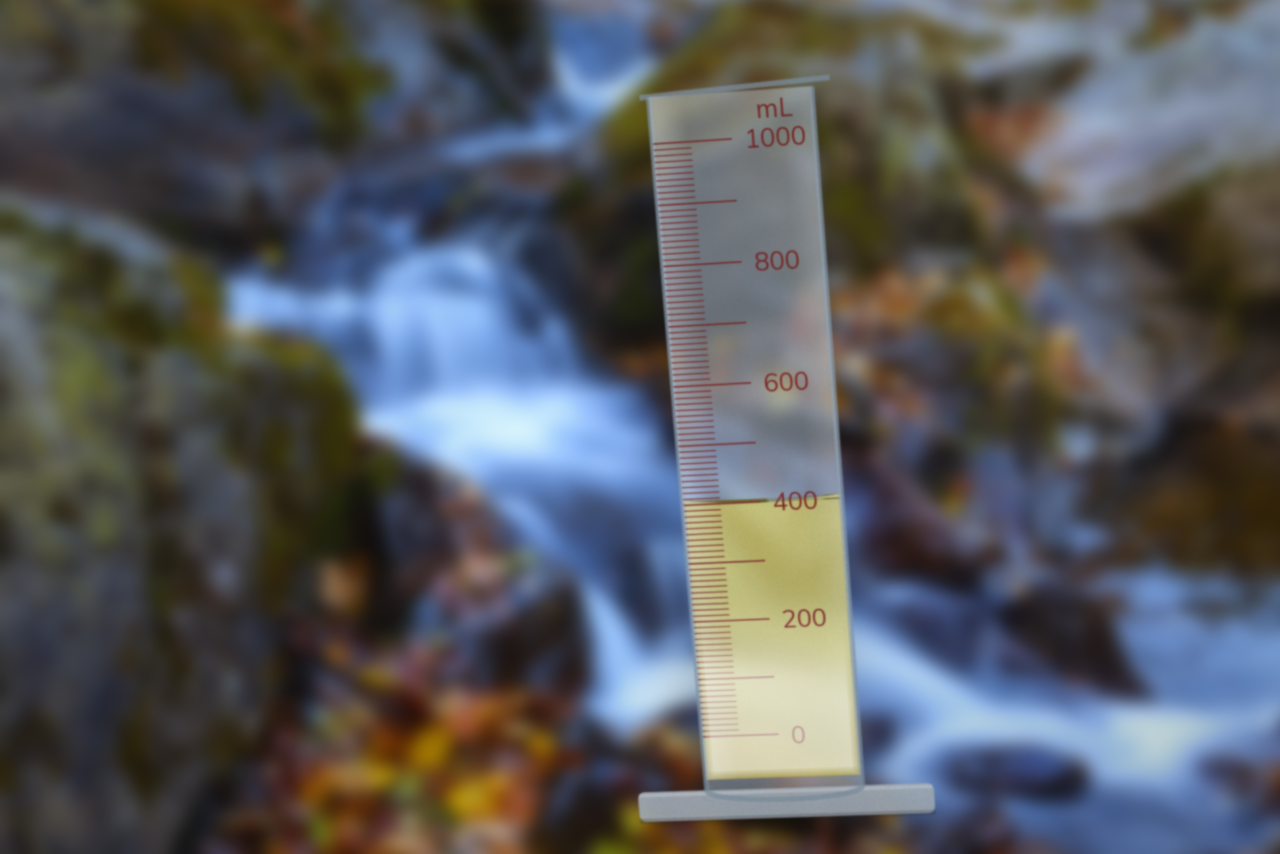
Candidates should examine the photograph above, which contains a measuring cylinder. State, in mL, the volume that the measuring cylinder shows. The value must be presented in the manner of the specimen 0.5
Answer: 400
